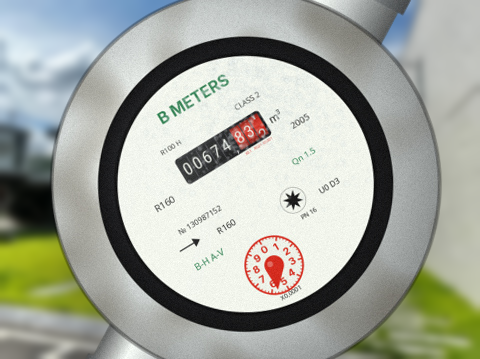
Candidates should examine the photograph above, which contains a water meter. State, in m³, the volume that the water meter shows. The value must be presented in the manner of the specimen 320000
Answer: 674.8315
